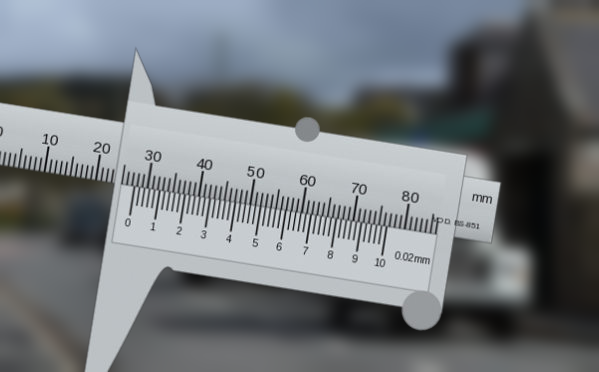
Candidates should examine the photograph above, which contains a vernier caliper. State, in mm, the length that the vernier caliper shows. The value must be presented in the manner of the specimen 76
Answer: 27.5
